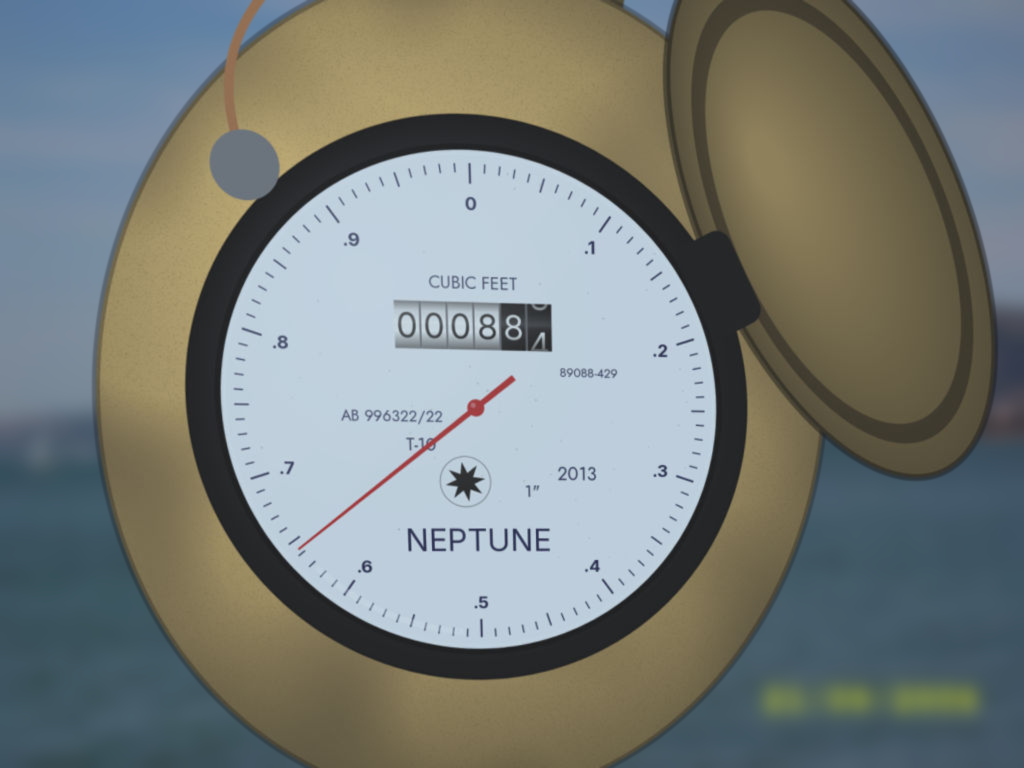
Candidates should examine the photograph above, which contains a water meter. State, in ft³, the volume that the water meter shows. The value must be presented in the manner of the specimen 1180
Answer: 883.64
